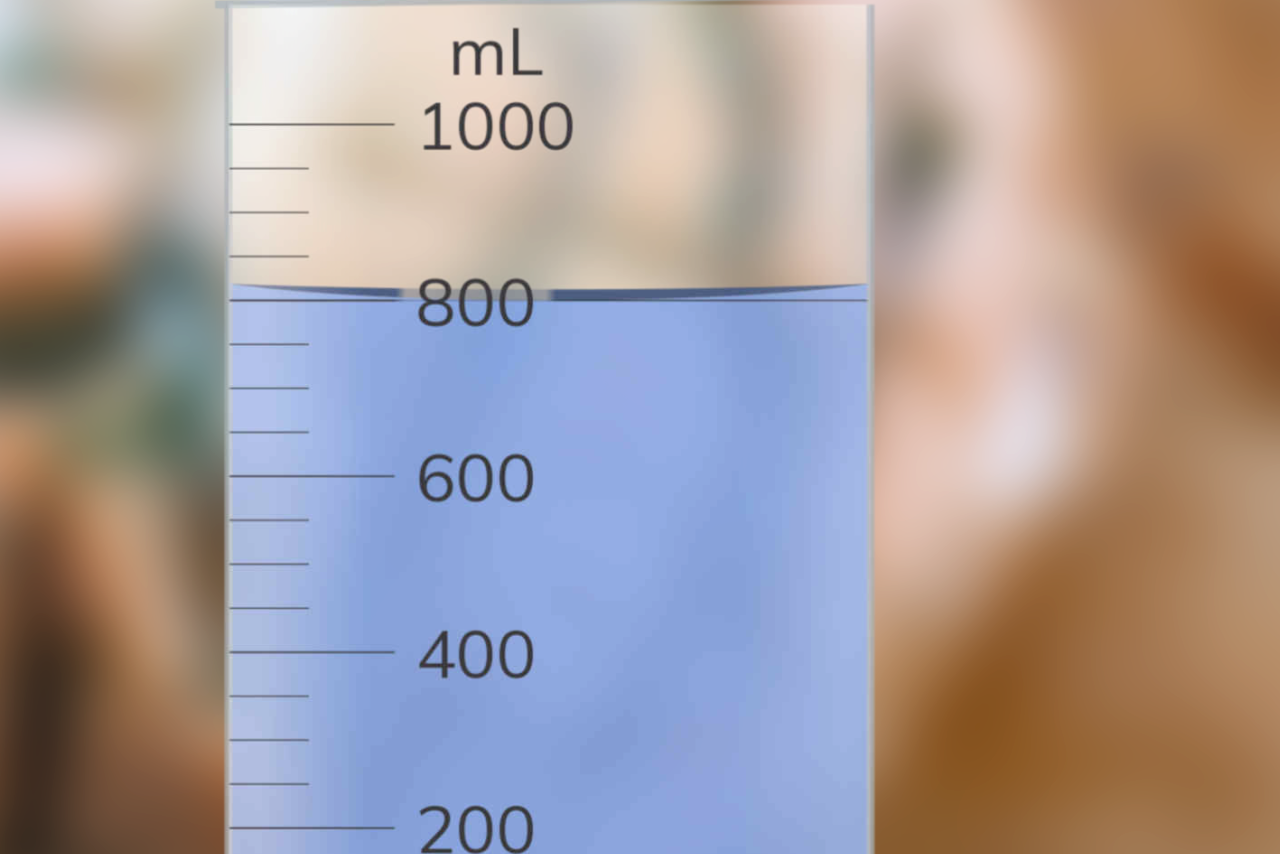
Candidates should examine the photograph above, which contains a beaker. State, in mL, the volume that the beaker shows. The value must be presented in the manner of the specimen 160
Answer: 800
